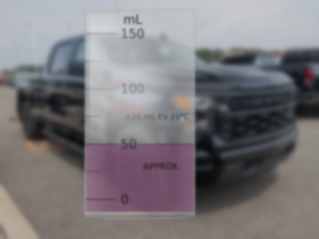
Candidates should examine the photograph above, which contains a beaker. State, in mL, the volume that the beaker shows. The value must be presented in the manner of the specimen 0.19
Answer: 50
